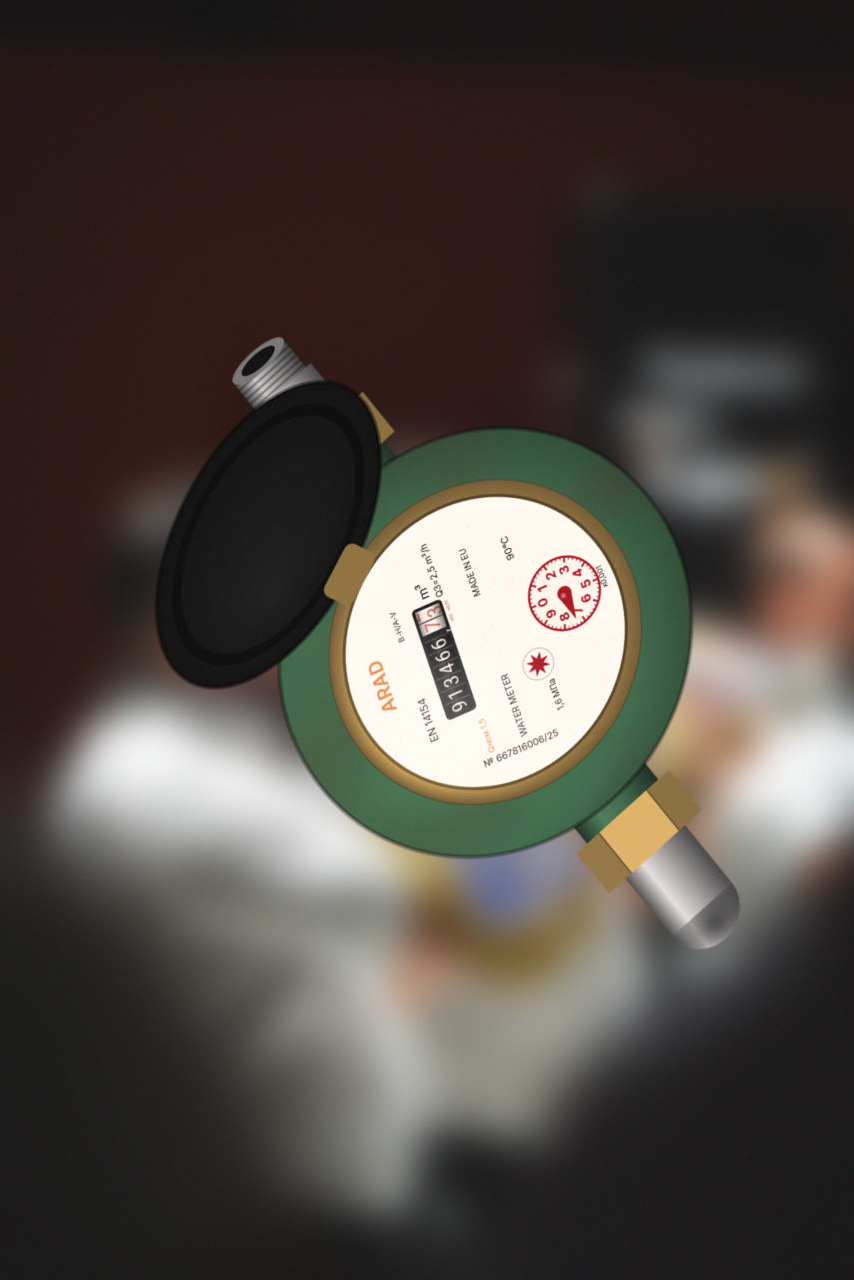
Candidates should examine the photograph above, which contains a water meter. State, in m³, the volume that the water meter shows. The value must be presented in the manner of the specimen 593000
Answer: 913466.727
